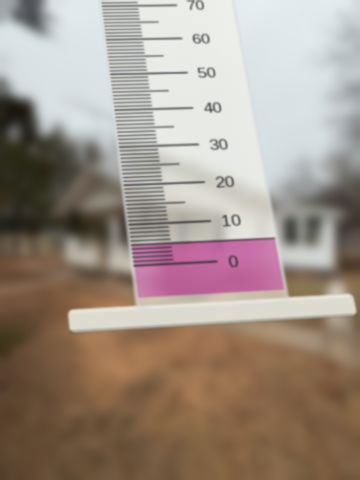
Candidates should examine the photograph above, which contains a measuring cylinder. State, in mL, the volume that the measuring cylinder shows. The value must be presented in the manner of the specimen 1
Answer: 5
